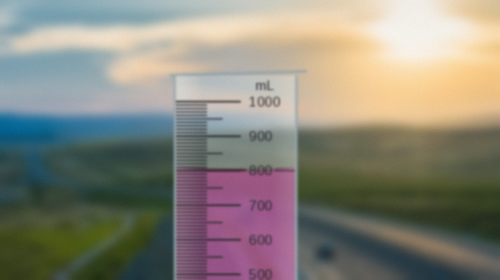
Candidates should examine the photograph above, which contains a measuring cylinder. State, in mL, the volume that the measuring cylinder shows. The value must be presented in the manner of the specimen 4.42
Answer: 800
